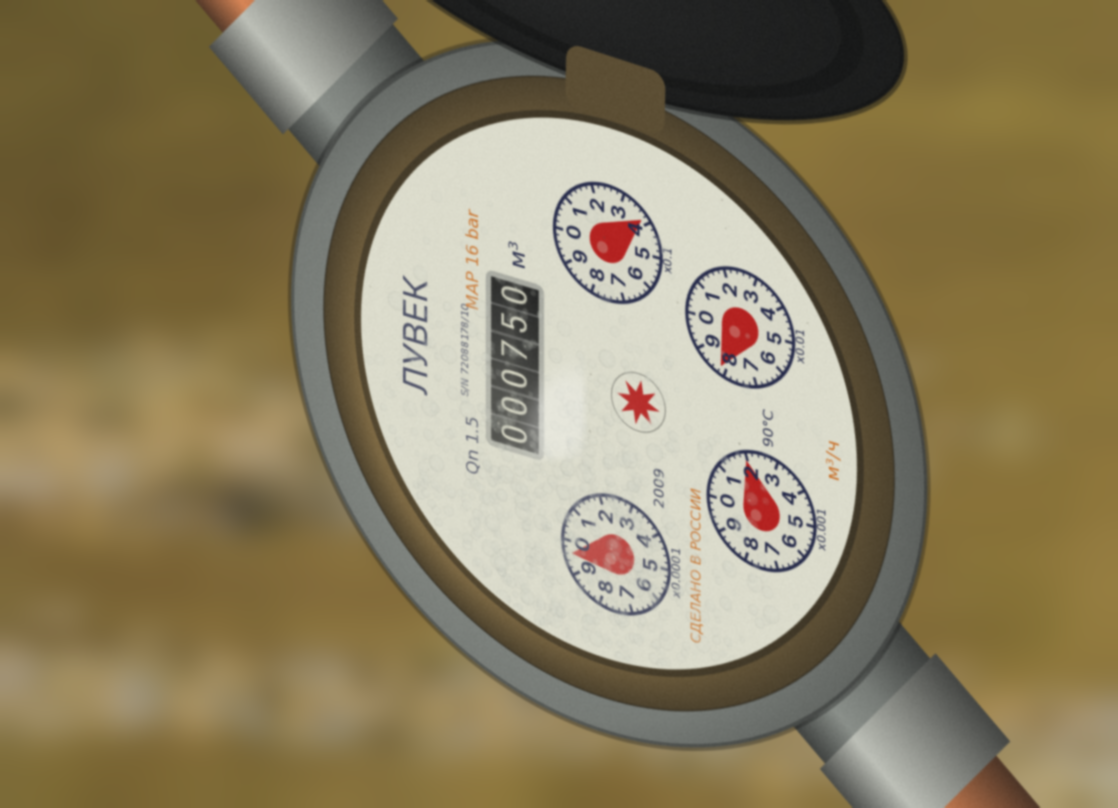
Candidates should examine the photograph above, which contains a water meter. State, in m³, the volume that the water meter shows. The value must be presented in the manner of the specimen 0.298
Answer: 750.3819
